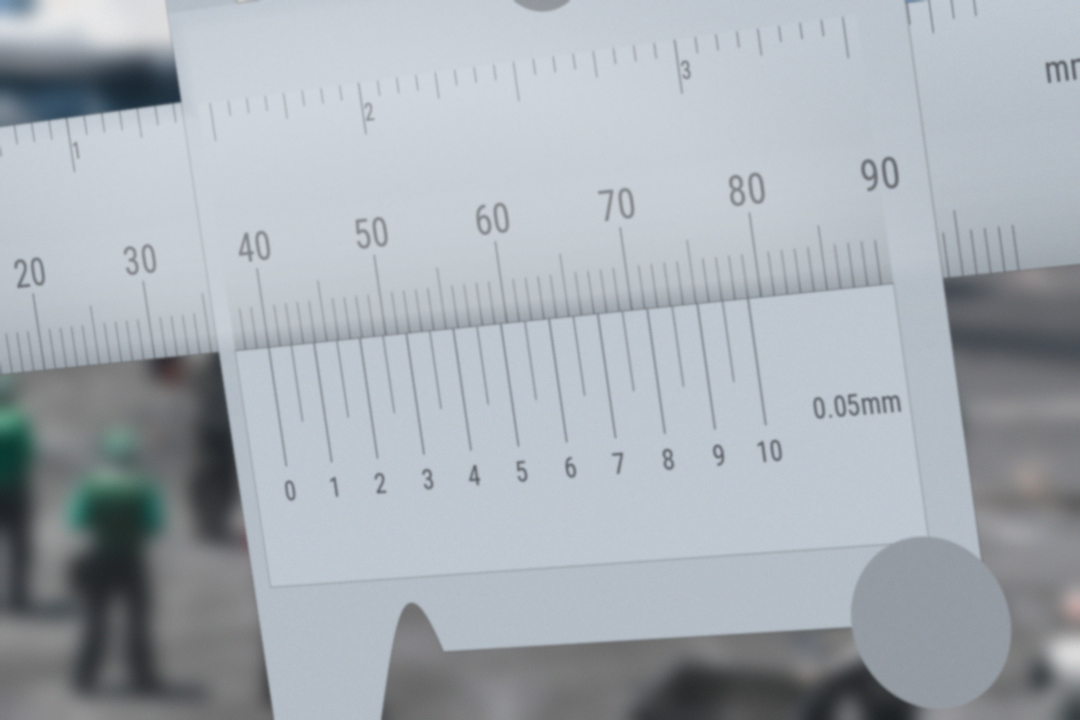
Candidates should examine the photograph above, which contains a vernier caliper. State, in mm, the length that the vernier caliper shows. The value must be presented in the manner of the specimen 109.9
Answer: 40.0
